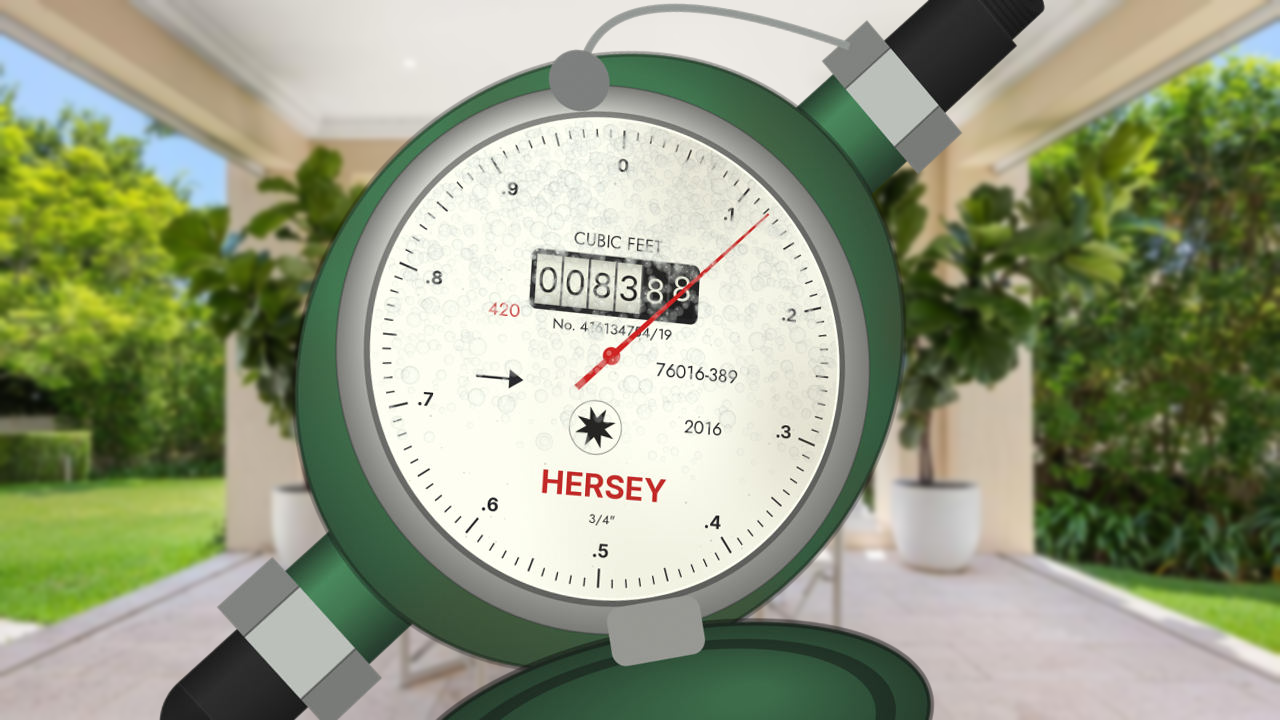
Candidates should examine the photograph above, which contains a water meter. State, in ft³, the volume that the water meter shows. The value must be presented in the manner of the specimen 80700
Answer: 8388.12
